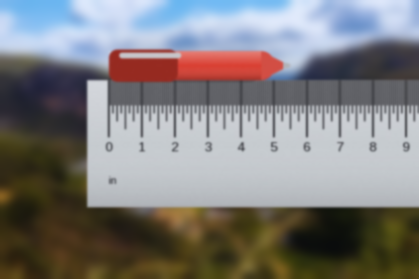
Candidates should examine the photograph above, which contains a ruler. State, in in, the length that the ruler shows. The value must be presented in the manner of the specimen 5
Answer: 5.5
